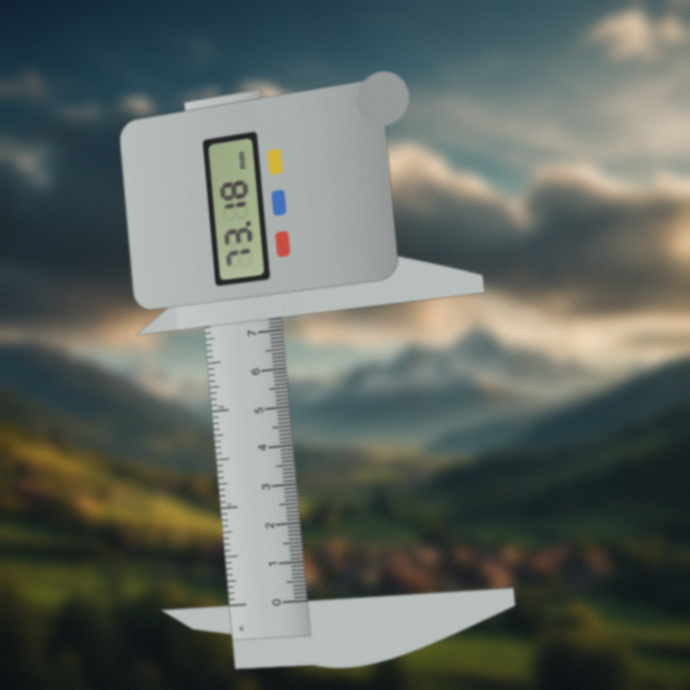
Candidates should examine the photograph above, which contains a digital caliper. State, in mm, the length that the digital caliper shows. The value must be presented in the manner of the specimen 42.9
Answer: 73.18
